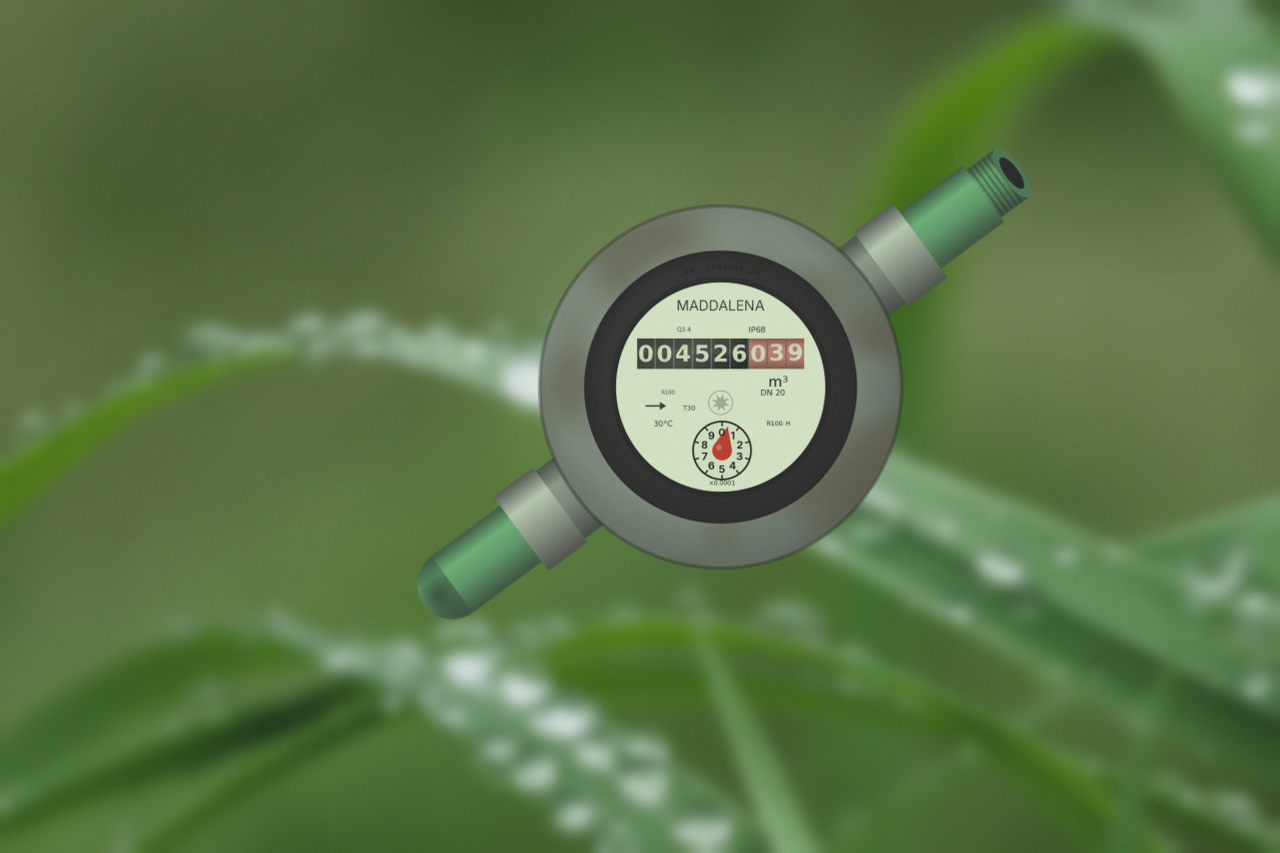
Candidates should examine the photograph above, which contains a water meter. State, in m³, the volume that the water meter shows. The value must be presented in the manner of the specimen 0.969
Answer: 4526.0390
